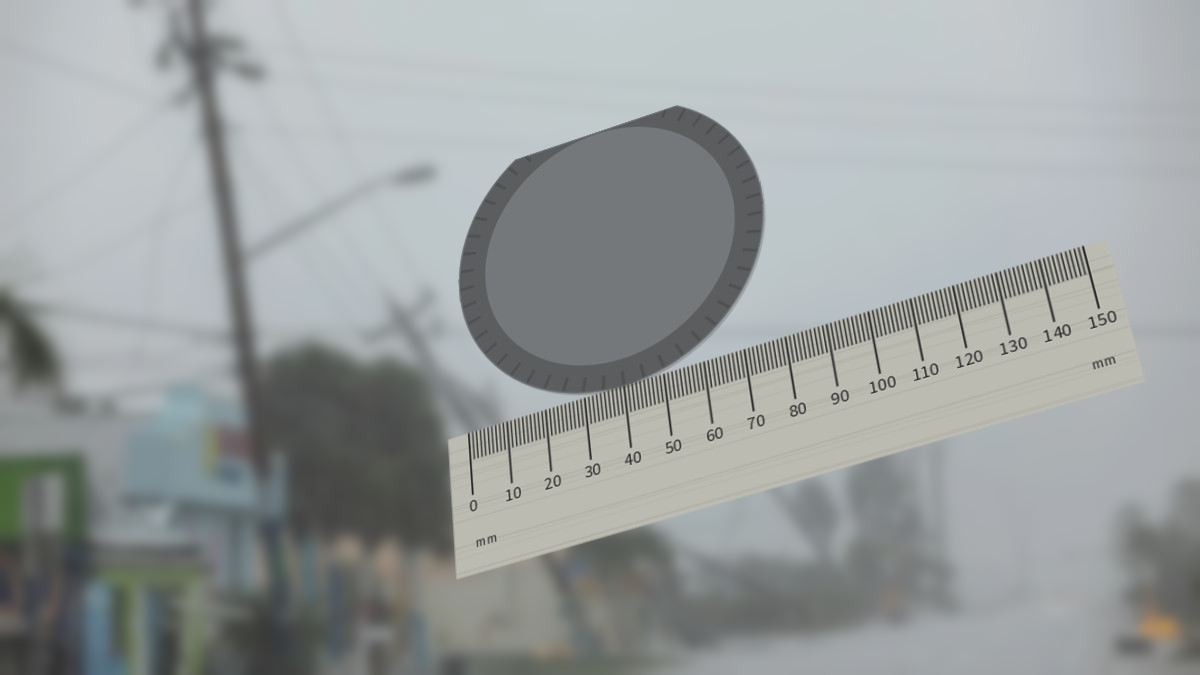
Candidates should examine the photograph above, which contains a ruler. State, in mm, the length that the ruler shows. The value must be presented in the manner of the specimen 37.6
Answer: 80
